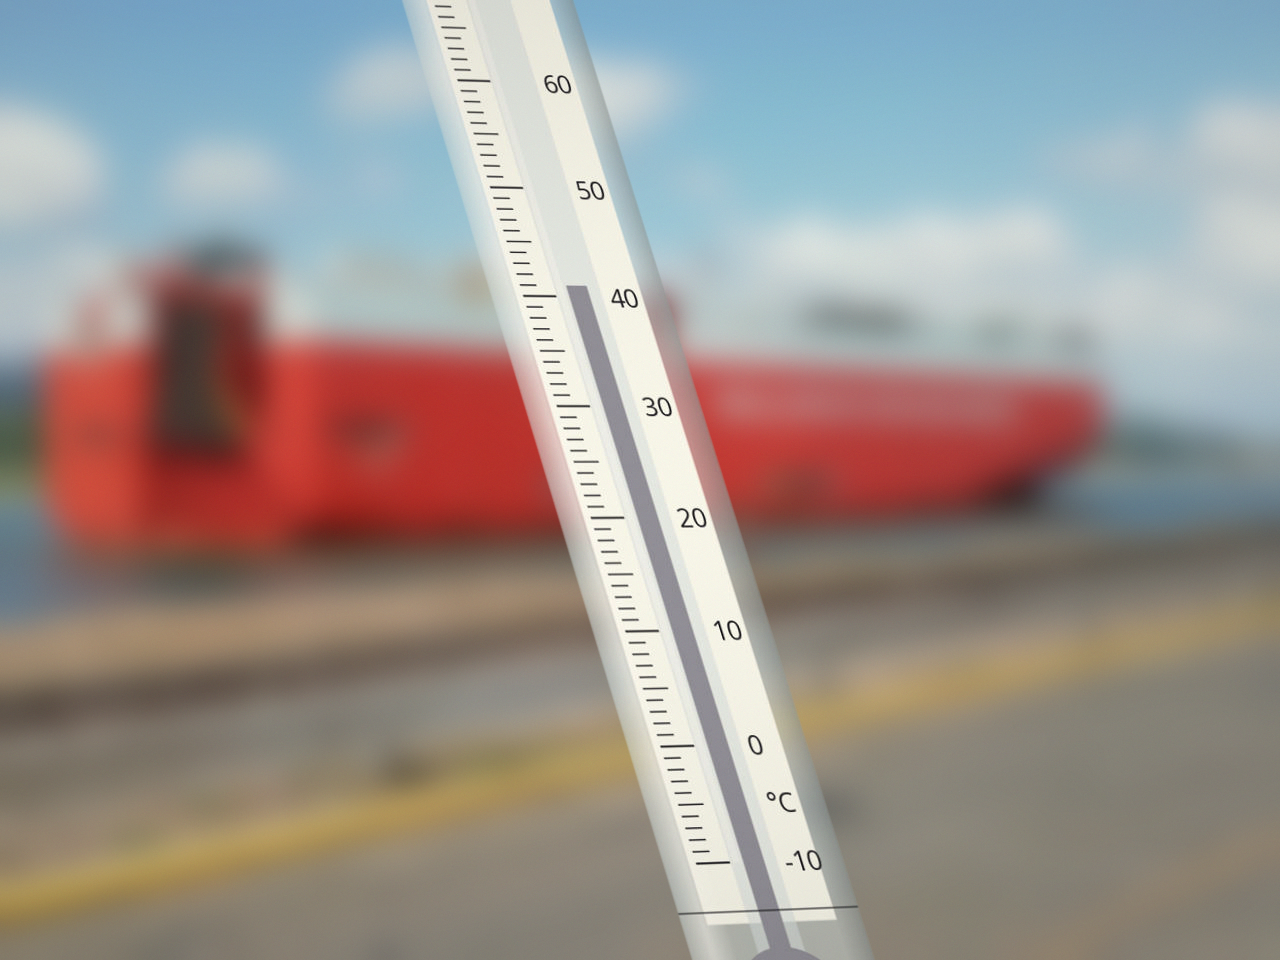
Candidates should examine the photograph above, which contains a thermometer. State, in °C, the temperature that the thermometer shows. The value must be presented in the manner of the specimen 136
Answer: 41
